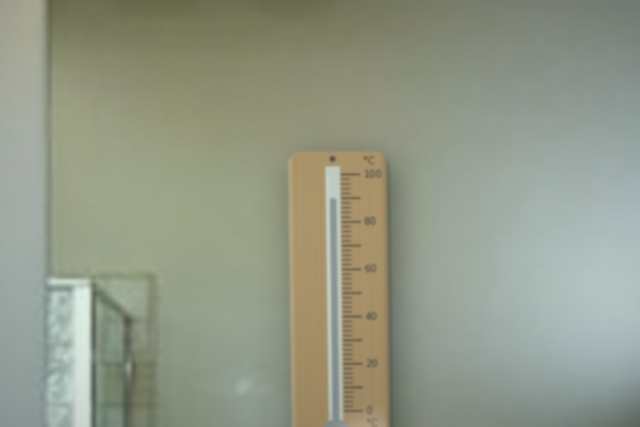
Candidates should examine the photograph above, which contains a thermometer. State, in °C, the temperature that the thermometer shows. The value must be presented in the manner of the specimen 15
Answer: 90
